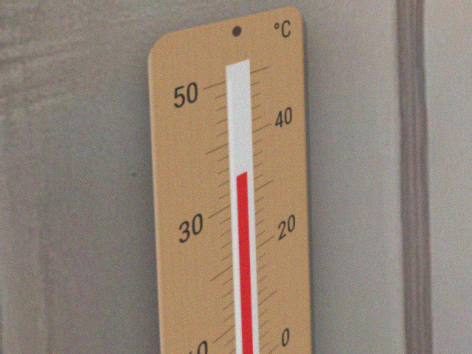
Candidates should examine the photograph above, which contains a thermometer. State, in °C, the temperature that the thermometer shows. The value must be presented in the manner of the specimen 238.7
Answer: 34
